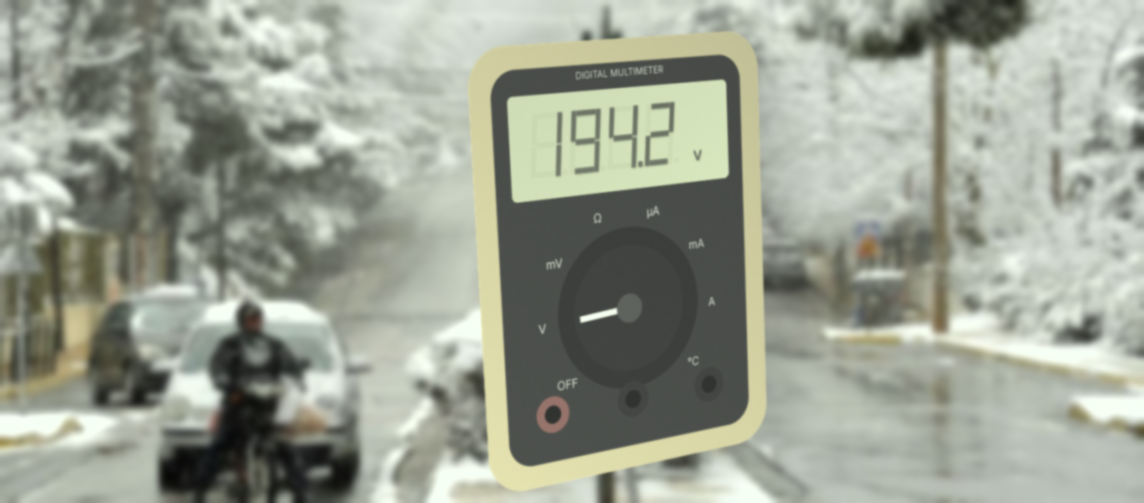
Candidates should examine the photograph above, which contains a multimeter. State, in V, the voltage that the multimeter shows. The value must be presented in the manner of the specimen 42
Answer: 194.2
